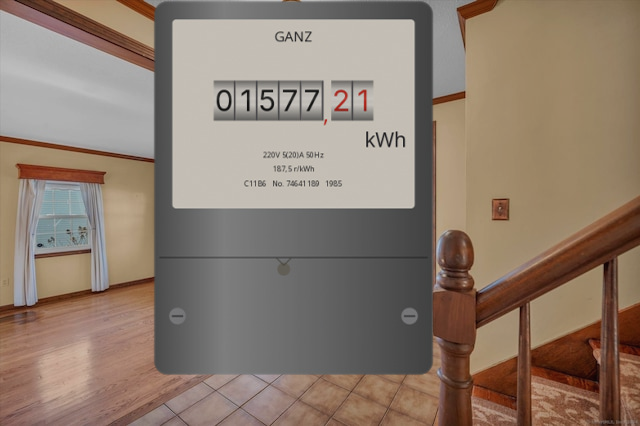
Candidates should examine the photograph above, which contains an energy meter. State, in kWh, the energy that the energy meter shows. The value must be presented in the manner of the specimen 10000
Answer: 1577.21
